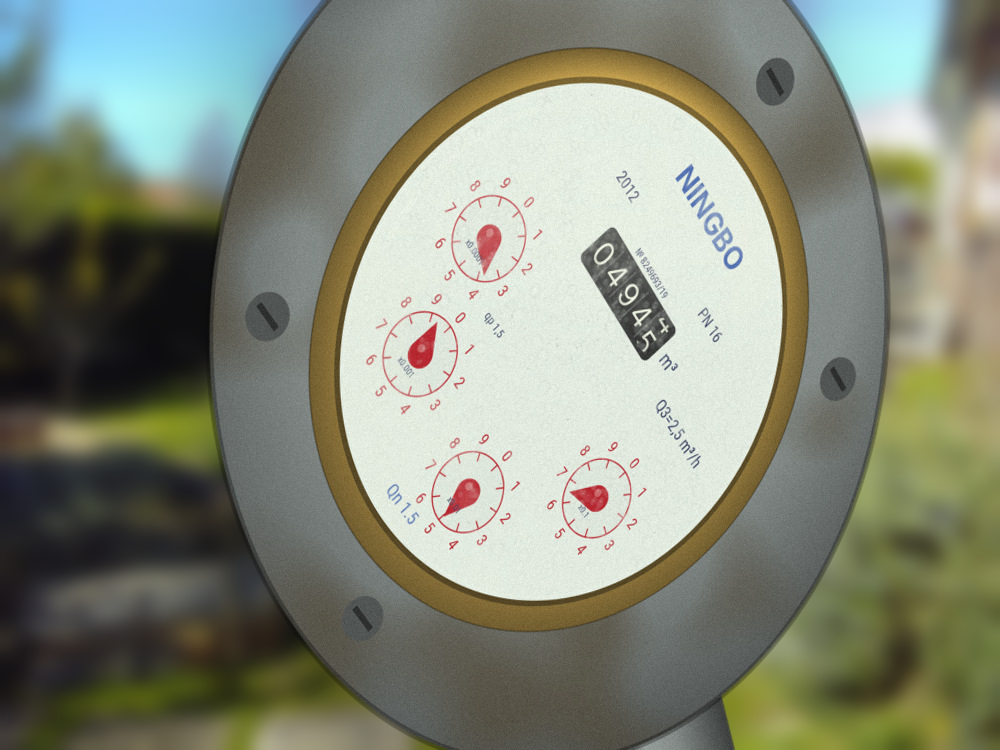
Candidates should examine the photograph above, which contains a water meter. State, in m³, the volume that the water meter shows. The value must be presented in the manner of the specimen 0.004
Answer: 4944.6493
